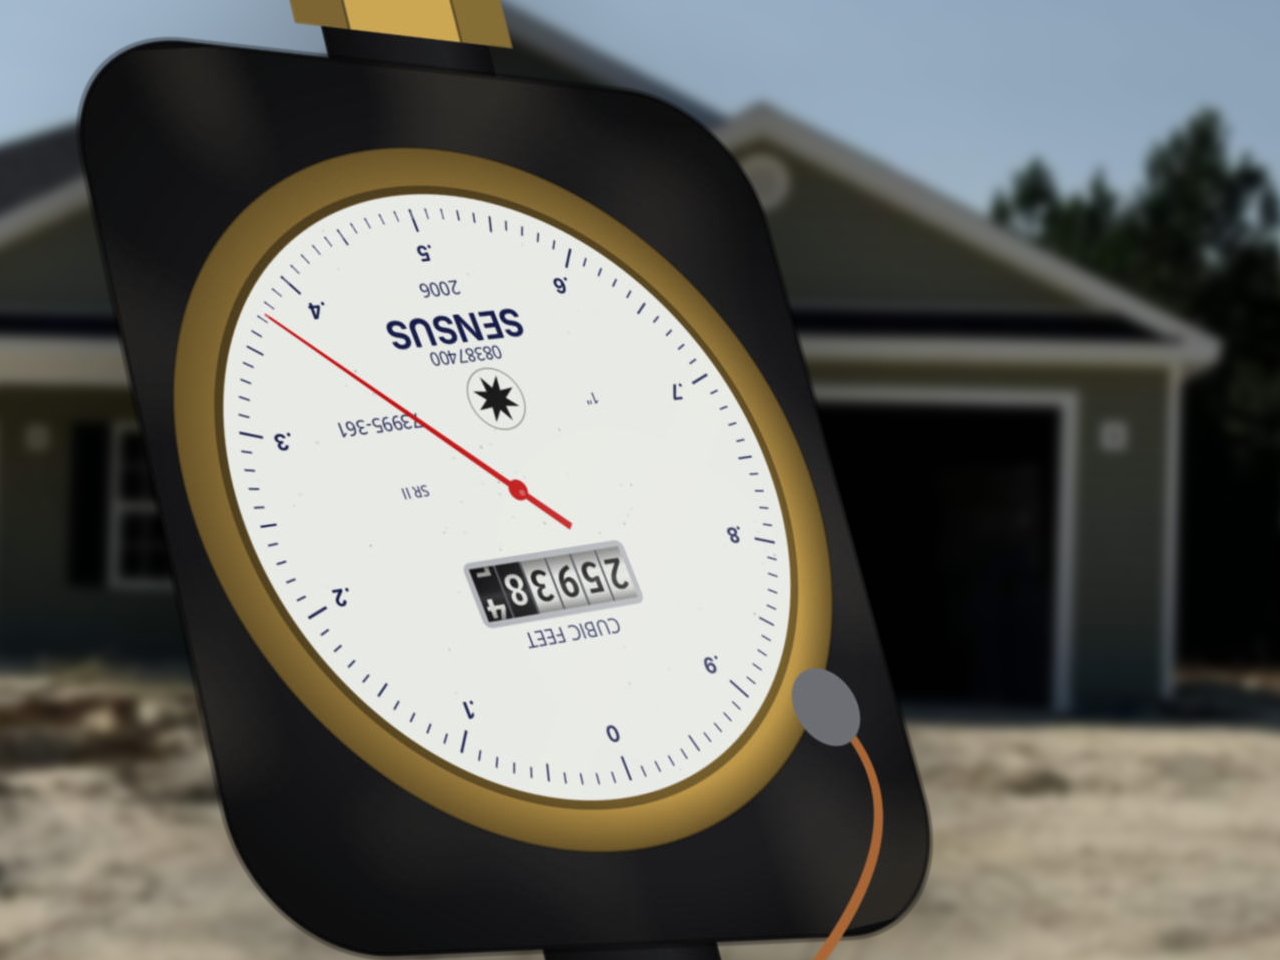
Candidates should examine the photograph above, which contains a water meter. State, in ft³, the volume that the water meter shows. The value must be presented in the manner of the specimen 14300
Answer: 259384.37
